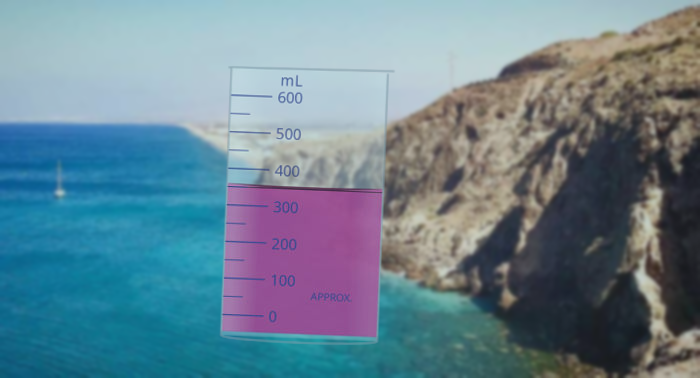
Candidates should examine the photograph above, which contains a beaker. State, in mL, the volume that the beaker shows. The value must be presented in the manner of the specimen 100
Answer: 350
